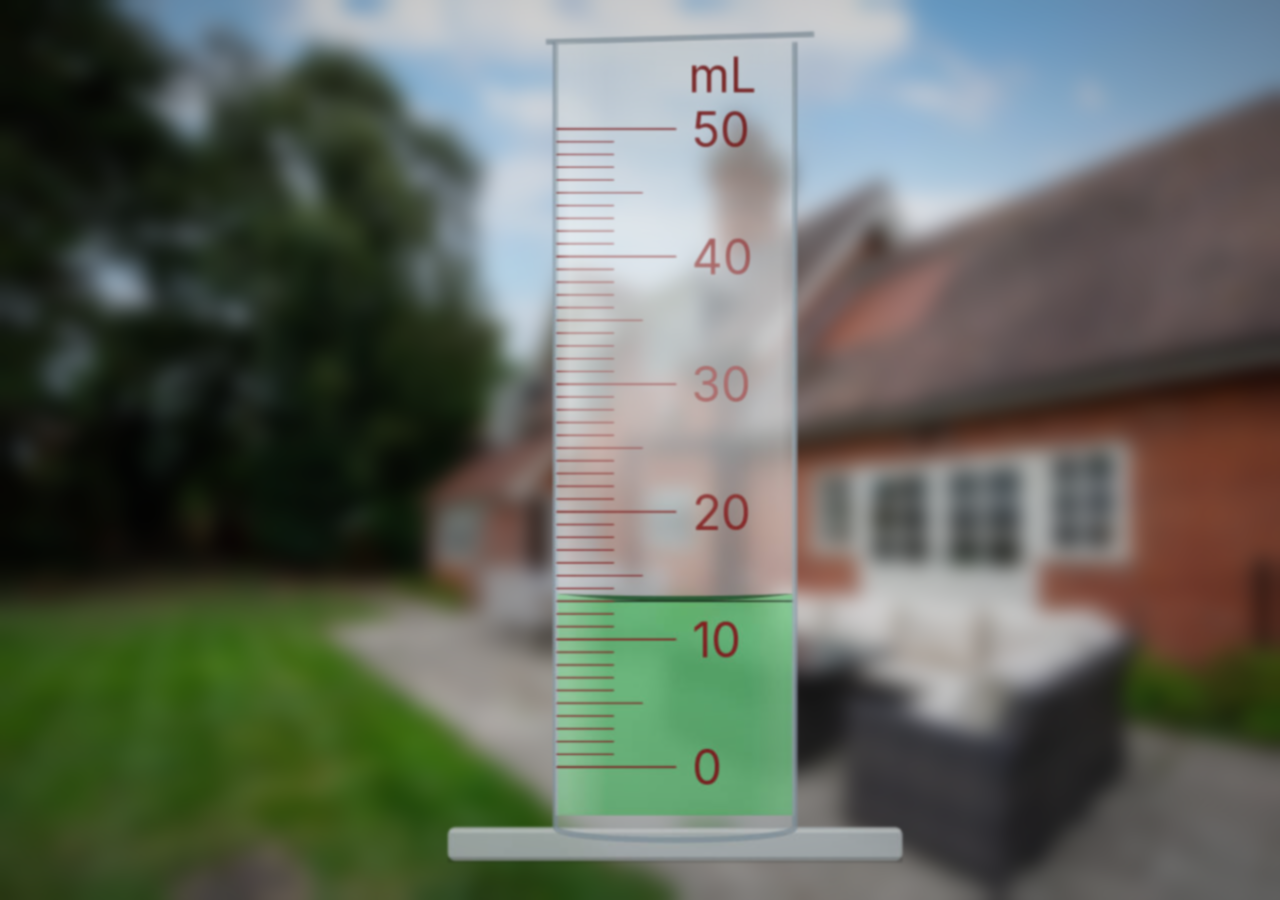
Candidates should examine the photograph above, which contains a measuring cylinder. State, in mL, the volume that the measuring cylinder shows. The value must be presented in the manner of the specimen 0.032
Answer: 13
